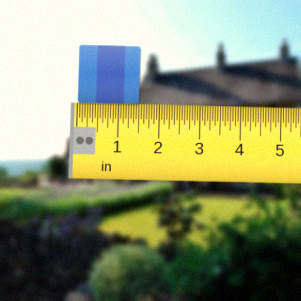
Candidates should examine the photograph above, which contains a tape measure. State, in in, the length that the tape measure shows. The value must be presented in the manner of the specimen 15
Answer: 1.5
